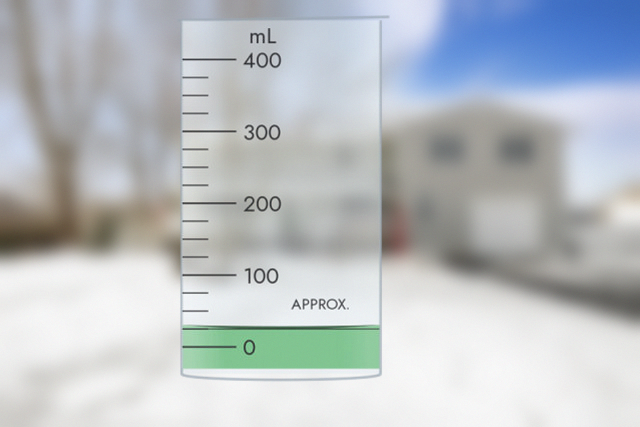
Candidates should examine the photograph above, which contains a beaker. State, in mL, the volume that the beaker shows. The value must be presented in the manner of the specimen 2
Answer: 25
